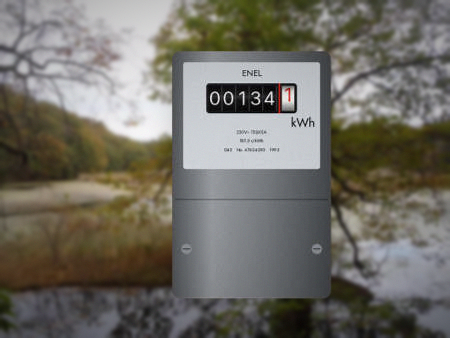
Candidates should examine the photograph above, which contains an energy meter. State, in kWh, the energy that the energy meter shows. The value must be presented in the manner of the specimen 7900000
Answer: 134.1
